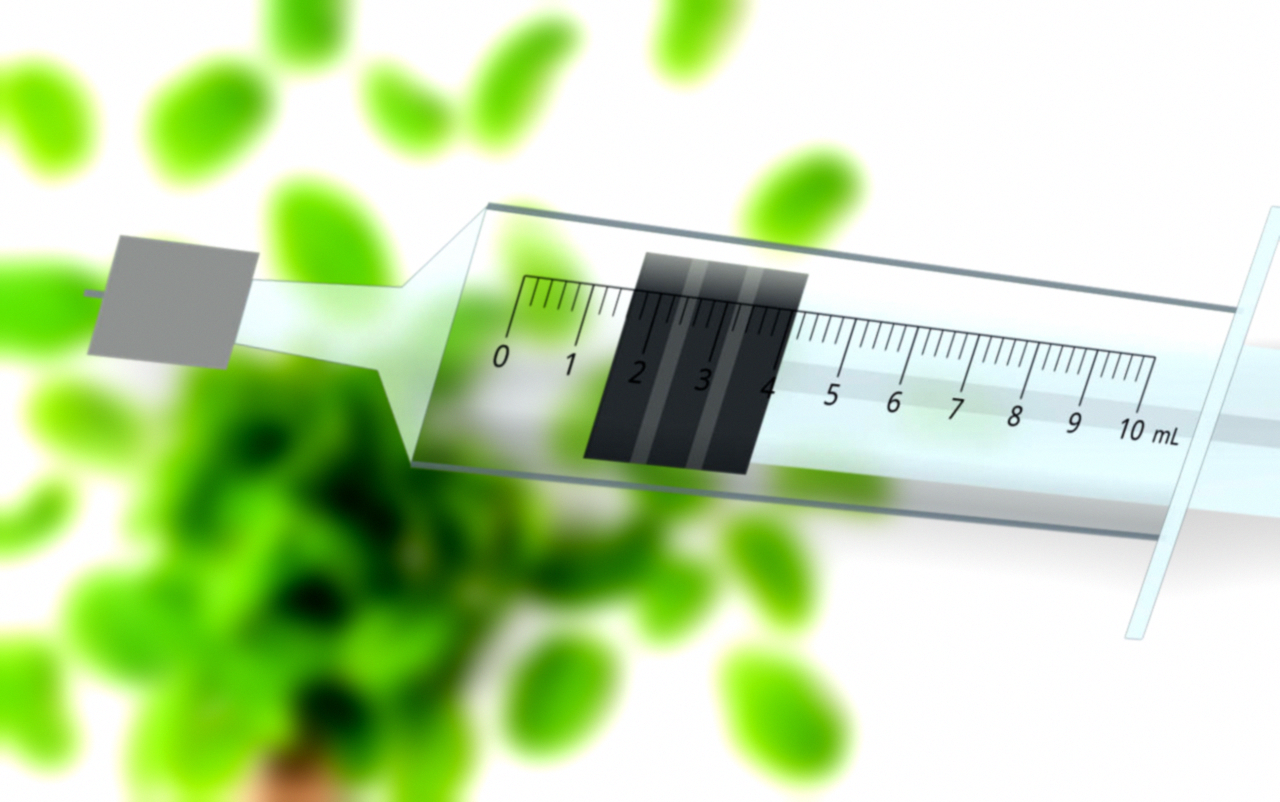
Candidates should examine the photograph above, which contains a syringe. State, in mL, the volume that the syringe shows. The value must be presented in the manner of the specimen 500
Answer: 1.6
